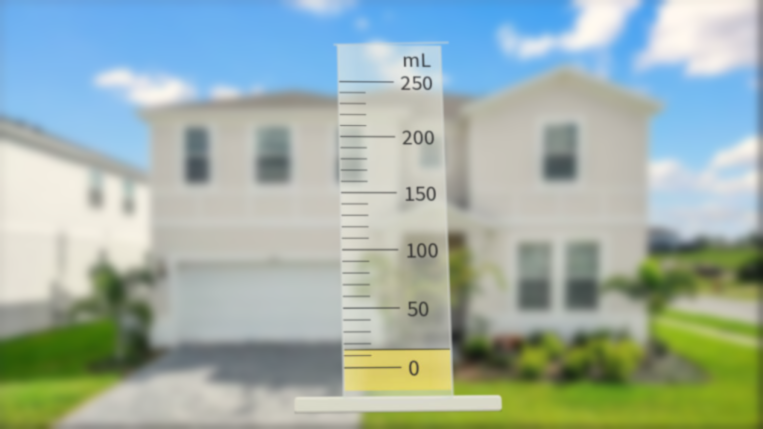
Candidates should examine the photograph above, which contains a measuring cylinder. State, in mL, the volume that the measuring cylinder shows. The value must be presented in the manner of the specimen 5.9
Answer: 15
